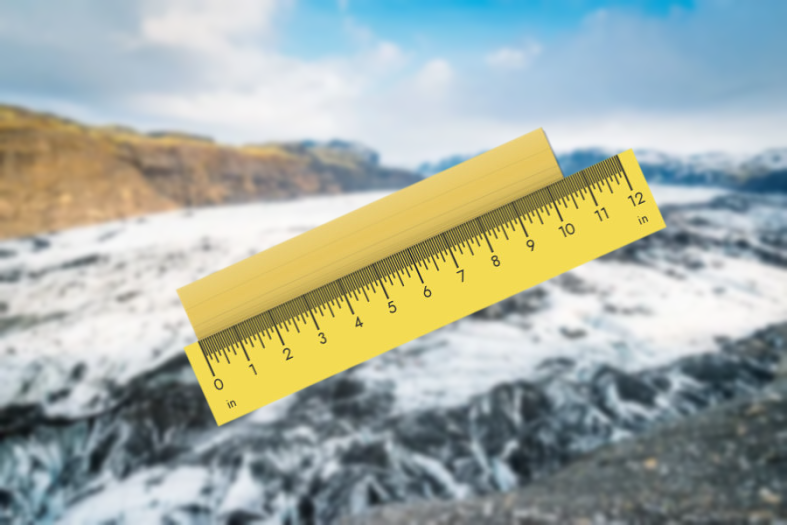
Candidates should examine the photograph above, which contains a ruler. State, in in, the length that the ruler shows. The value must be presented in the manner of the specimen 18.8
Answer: 10.5
